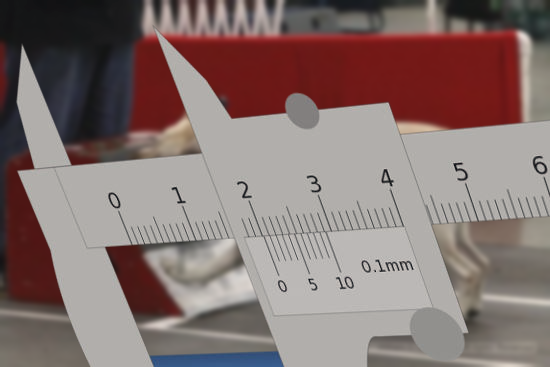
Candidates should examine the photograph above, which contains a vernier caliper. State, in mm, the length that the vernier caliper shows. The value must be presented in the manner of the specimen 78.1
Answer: 20.2
